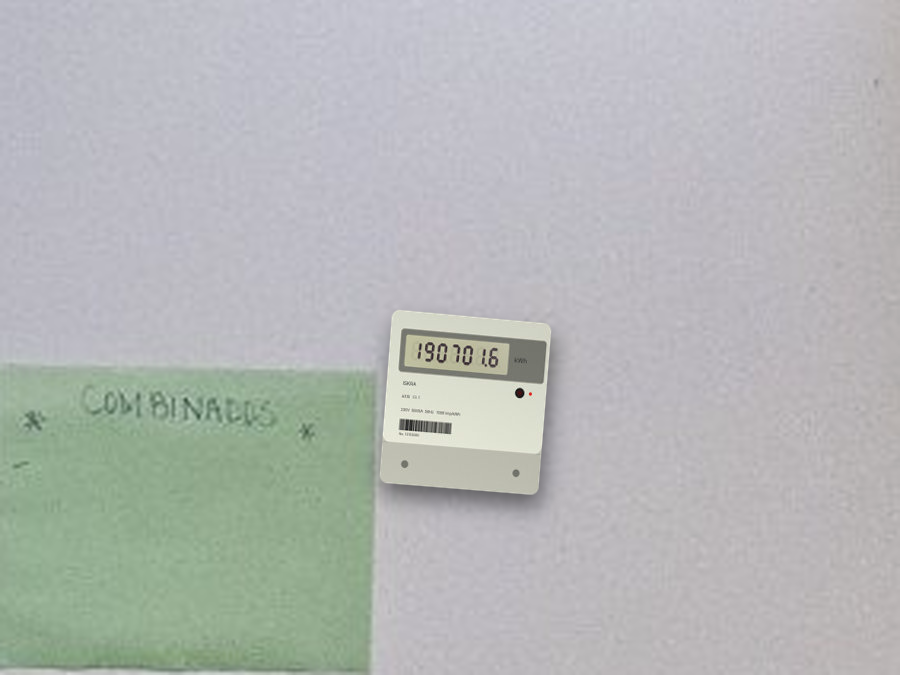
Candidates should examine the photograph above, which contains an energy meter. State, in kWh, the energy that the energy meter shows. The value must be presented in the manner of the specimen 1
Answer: 190701.6
